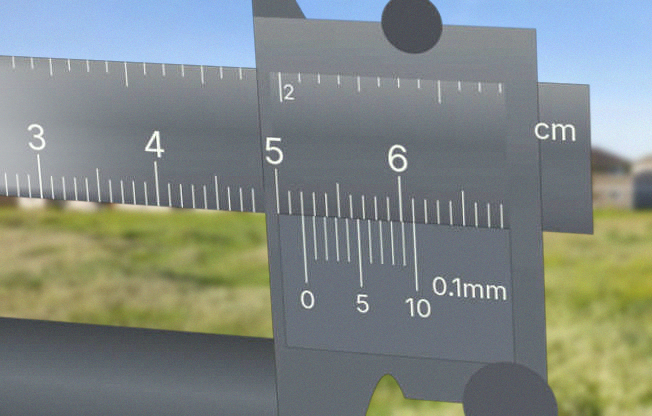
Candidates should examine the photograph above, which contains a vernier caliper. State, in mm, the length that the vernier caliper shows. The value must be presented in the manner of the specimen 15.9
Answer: 52.0
